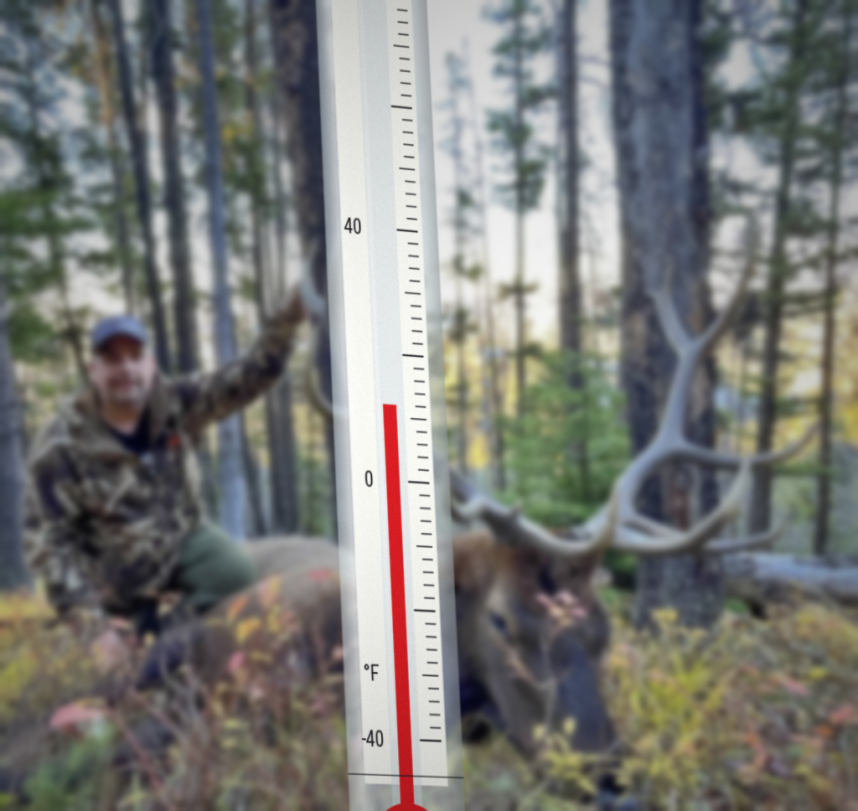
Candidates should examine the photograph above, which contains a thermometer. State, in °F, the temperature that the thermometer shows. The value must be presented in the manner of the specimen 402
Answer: 12
